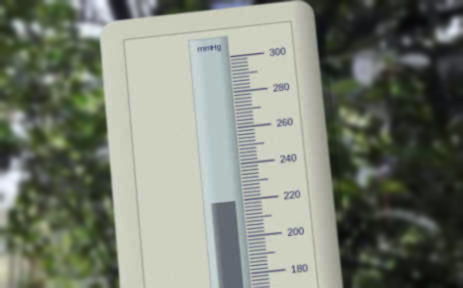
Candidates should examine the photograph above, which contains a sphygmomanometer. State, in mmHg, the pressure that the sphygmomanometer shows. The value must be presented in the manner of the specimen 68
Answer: 220
